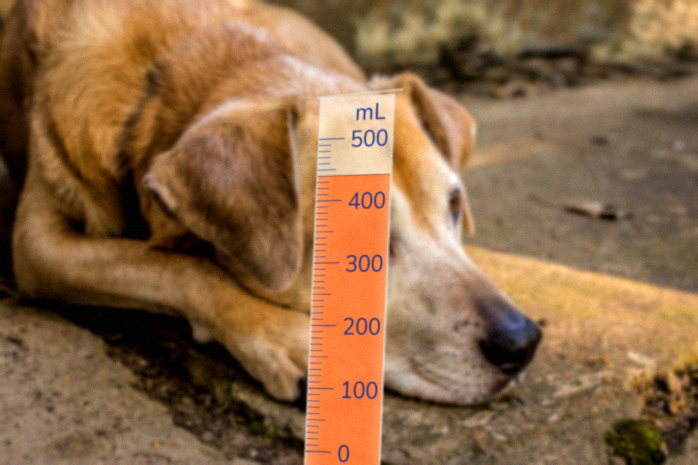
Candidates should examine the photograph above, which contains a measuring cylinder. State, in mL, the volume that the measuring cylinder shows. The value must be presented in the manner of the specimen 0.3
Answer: 440
